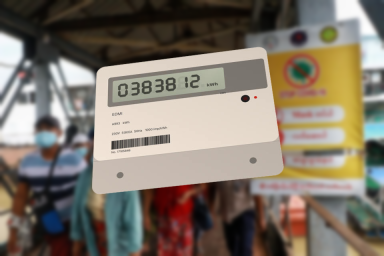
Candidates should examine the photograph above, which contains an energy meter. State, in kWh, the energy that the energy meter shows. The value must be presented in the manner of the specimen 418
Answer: 383812
